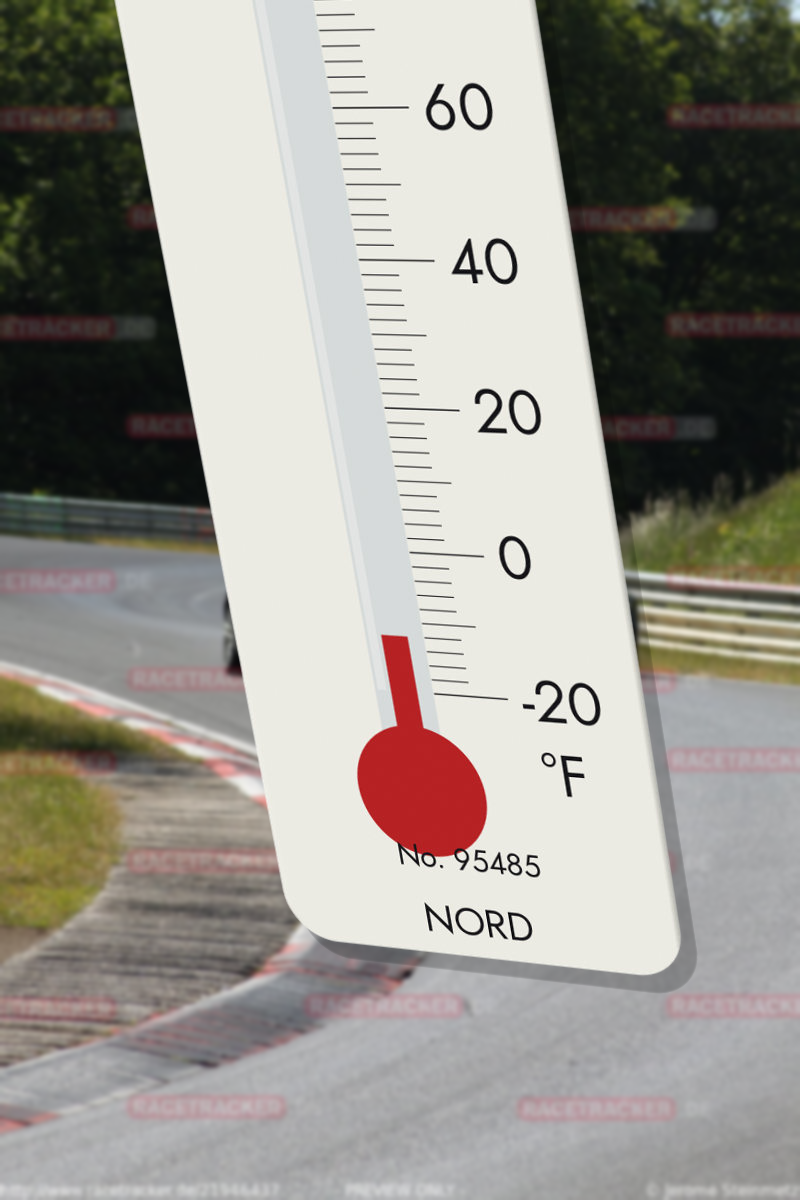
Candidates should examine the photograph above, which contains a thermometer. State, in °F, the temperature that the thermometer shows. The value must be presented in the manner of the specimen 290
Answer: -12
